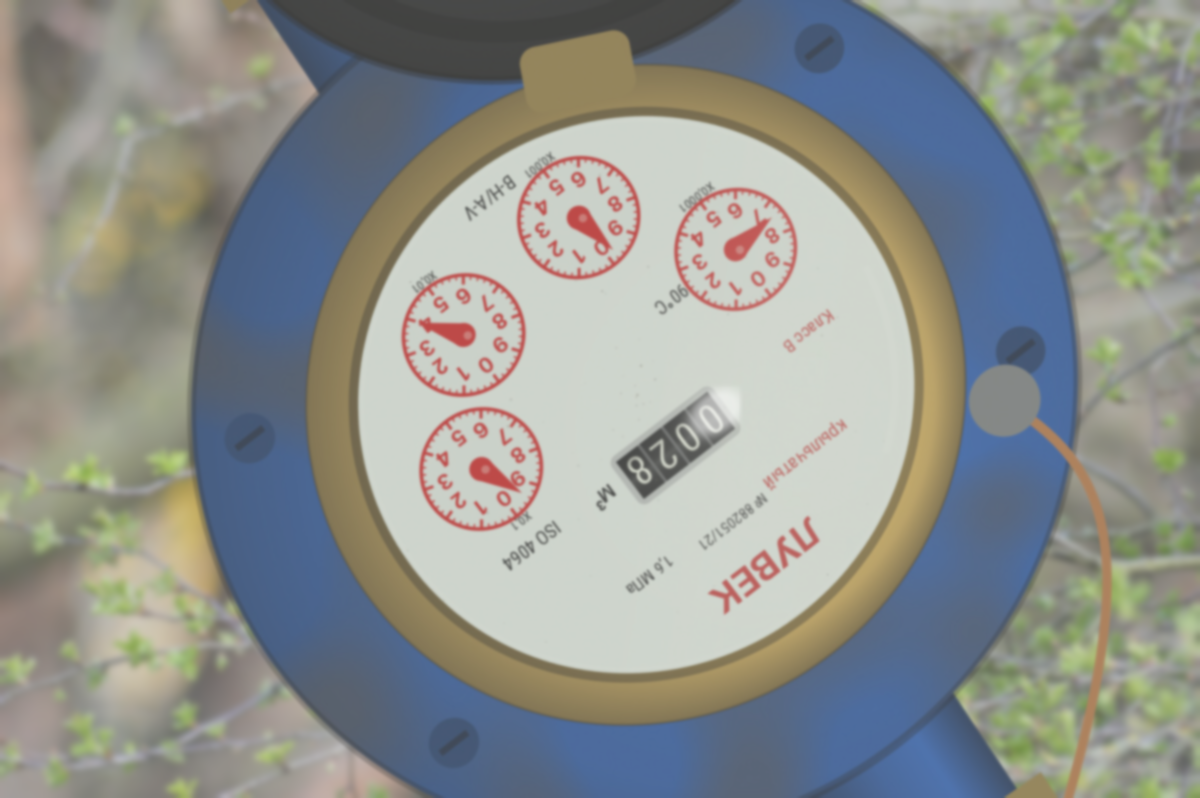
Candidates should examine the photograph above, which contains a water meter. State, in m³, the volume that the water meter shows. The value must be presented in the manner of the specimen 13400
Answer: 27.9397
